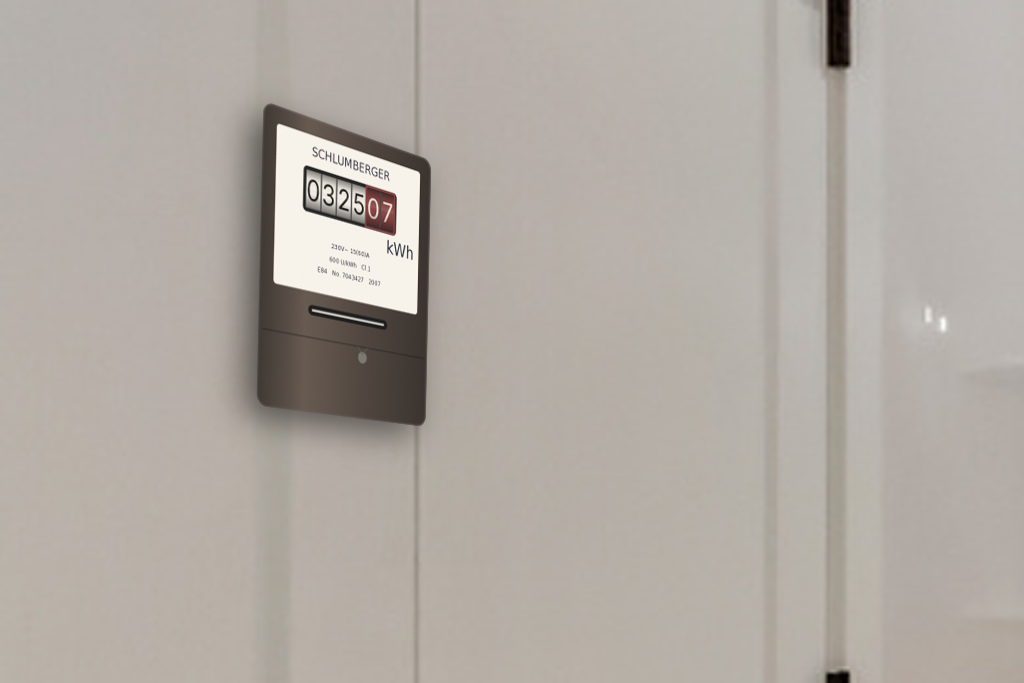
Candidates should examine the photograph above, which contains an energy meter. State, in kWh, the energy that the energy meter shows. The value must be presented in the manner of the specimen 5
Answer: 325.07
